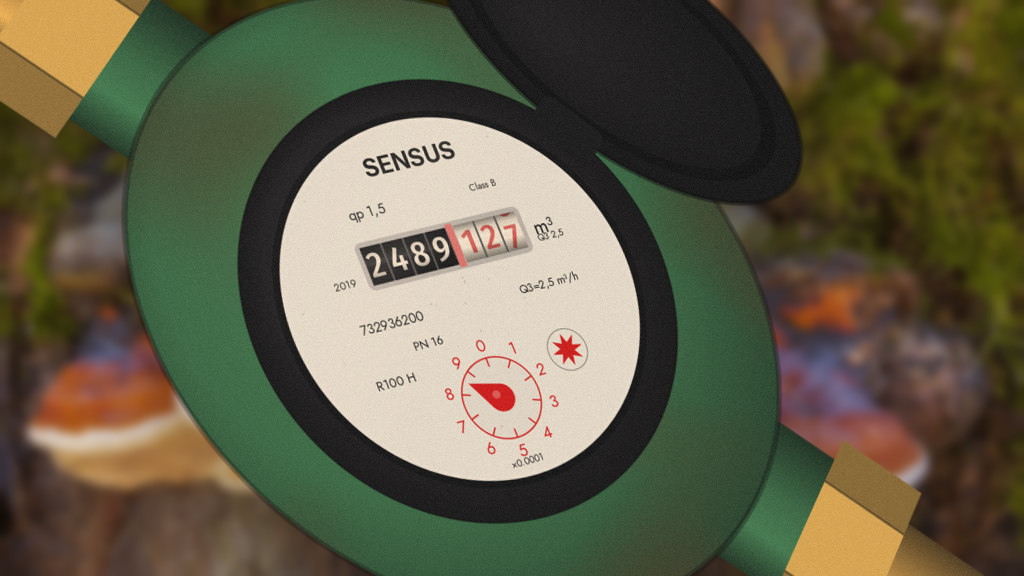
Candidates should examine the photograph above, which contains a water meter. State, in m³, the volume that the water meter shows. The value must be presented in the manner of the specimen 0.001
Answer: 2489.1268
